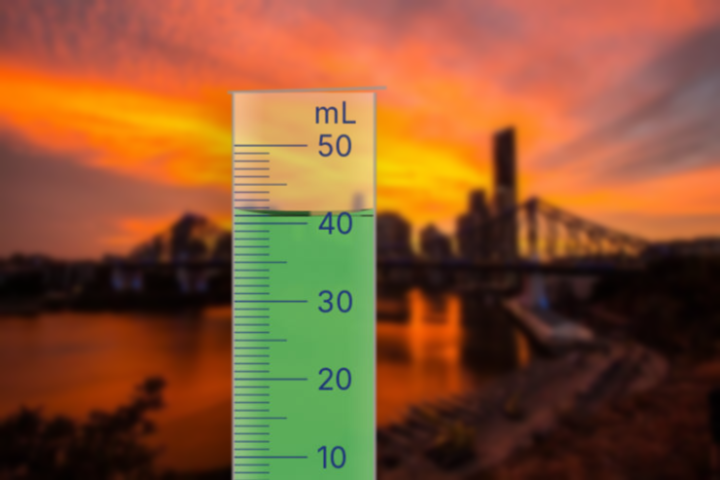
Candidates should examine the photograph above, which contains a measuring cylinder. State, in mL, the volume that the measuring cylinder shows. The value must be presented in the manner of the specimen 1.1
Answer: 41
